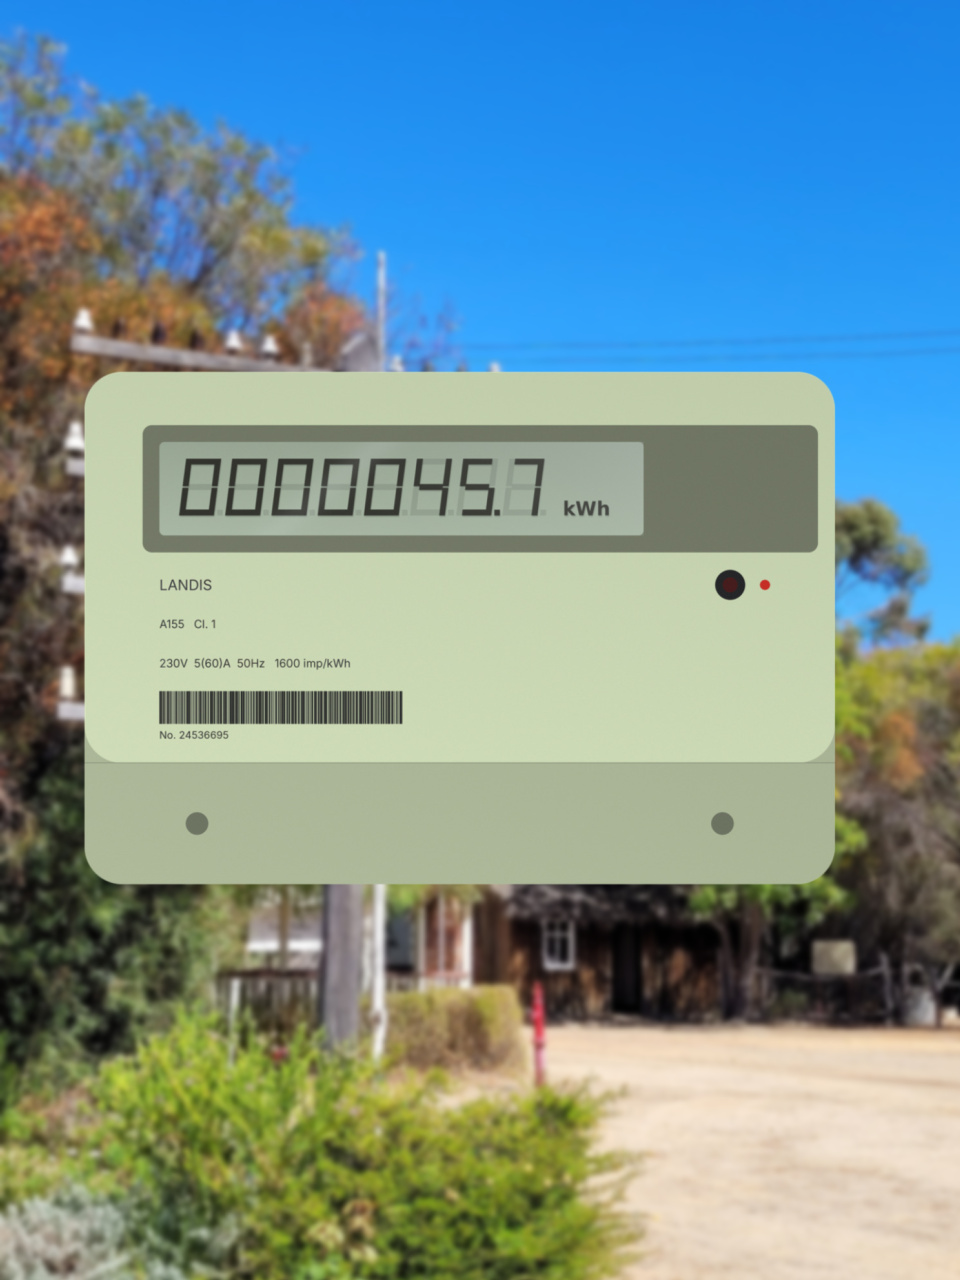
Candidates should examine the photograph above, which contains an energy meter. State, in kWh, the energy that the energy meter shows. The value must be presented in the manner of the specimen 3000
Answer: 45.7
